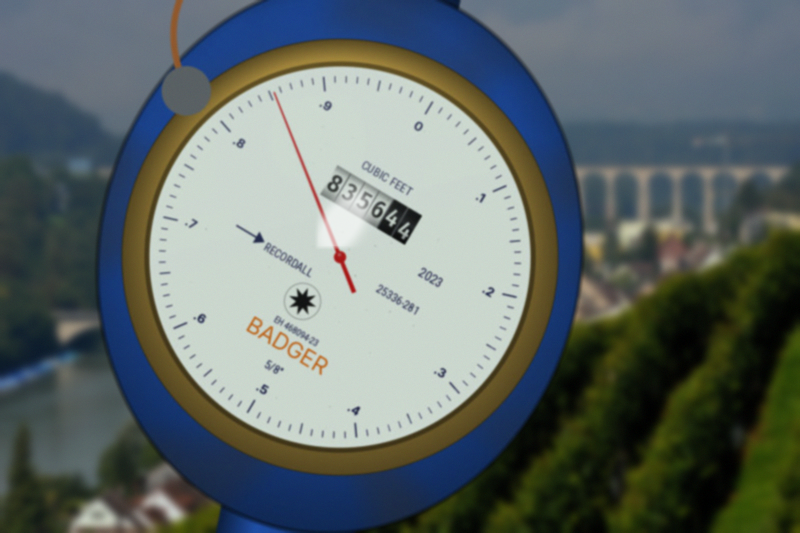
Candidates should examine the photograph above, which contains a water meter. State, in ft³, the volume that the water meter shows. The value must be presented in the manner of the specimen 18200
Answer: 835643.85
